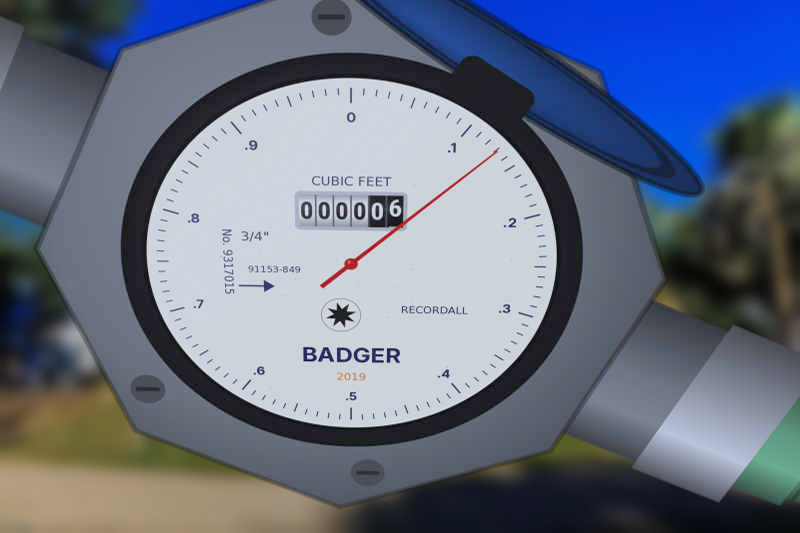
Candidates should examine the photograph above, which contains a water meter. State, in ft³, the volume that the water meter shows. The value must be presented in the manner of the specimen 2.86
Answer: 6.13
